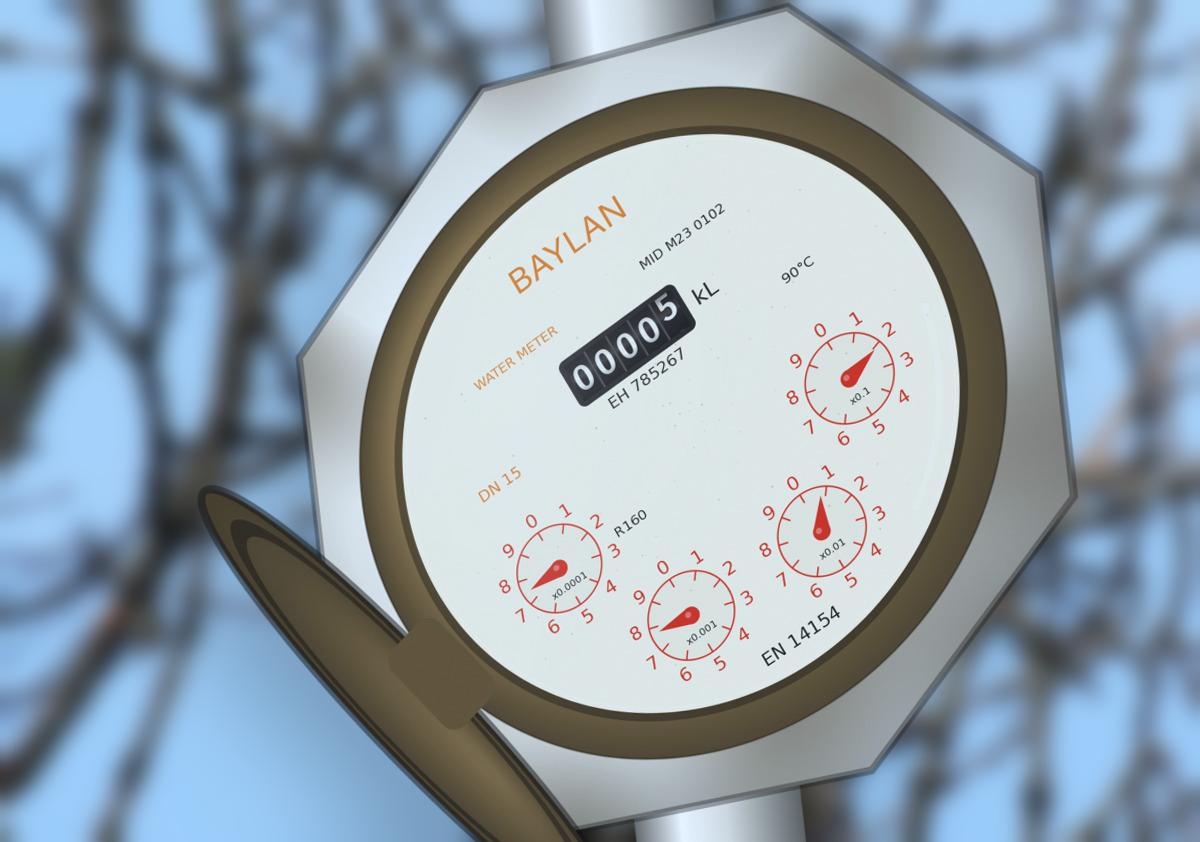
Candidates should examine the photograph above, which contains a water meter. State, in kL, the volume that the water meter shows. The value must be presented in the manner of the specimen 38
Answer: 5.2077
